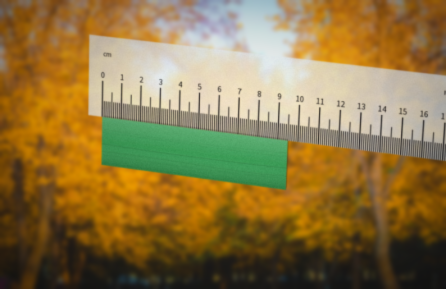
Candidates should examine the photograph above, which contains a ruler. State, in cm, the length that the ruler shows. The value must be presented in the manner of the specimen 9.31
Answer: 9.5
